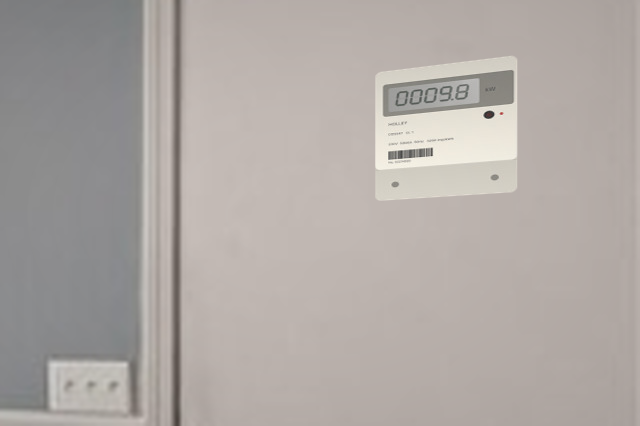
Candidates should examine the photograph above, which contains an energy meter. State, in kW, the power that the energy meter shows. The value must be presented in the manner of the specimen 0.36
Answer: 9.8
